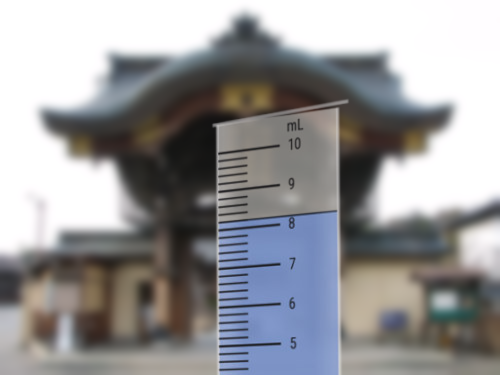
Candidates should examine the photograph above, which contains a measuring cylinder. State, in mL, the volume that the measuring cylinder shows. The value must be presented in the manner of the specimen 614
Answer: 8.2
